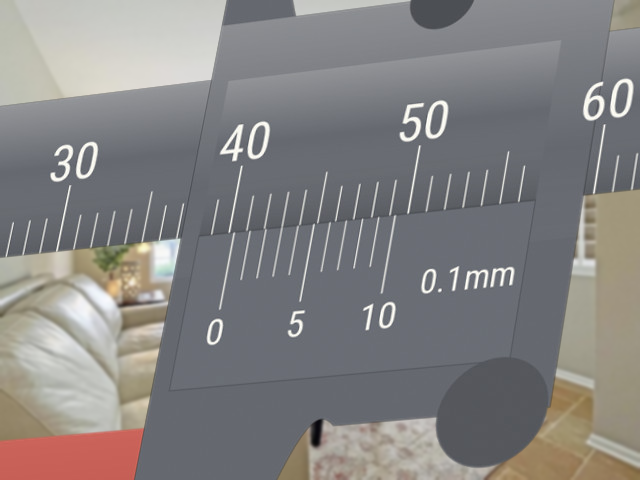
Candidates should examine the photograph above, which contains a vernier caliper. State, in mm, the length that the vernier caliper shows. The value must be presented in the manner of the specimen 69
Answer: 40.3
